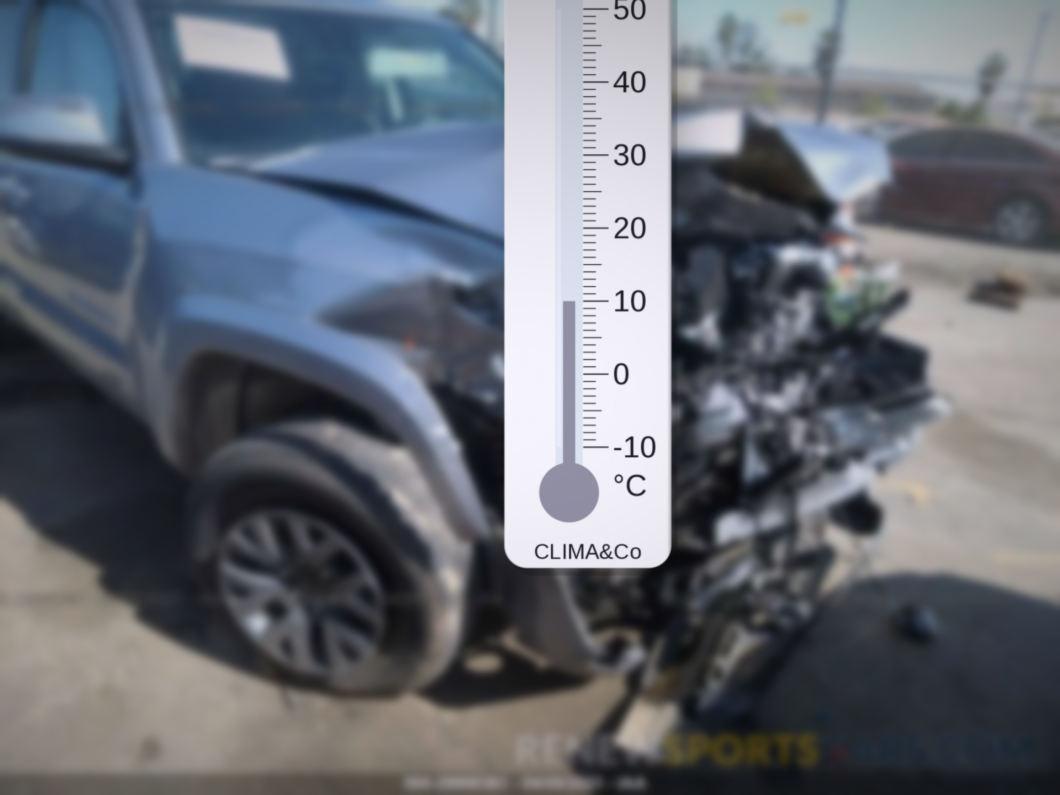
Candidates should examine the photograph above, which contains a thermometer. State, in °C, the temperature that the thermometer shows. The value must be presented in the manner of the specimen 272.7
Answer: 10
